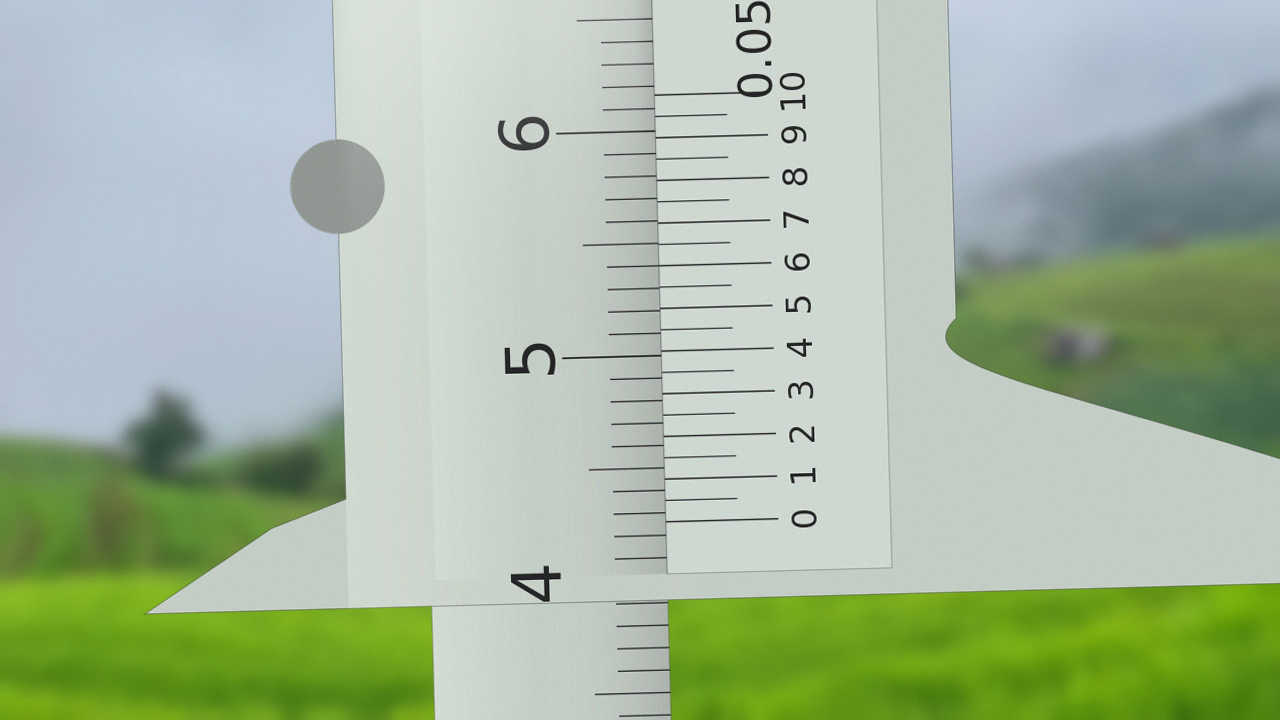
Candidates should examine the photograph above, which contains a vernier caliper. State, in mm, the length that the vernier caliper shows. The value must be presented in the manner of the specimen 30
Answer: 42.6
